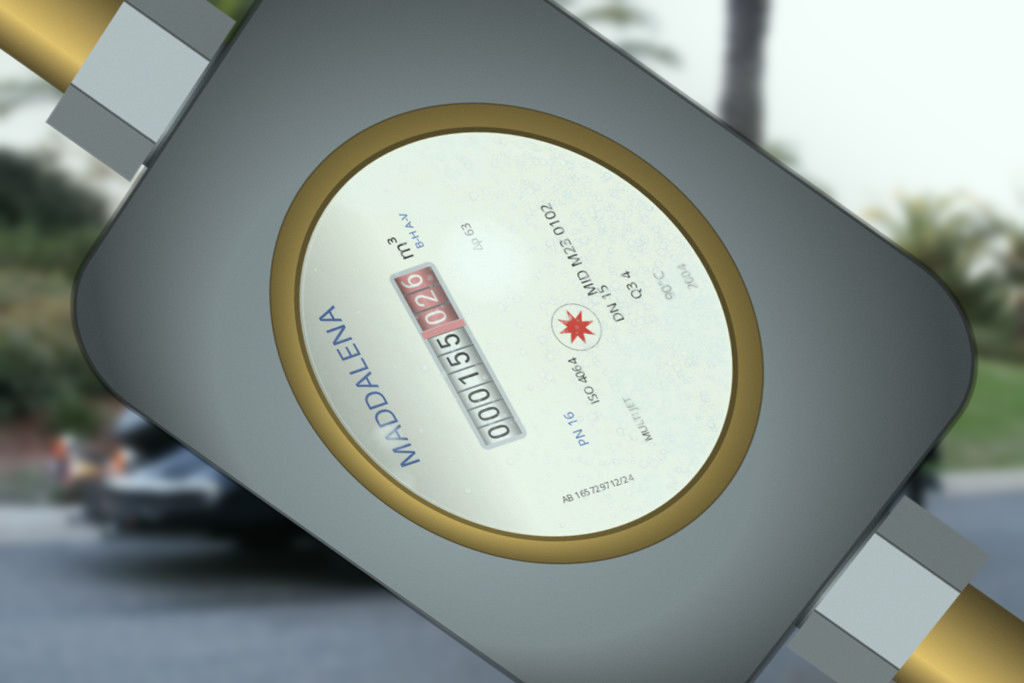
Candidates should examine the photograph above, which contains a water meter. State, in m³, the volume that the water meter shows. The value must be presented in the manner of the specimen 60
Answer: 155.026
